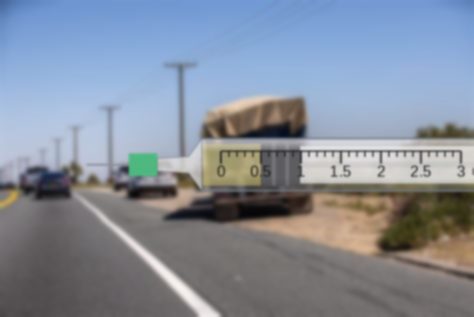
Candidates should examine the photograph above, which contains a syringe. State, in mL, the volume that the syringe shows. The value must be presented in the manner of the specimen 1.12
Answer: 0.5
